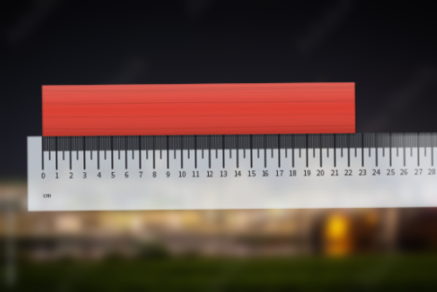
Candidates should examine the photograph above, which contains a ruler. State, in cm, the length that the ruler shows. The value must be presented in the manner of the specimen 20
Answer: 22.5
